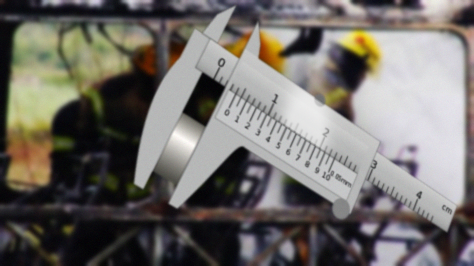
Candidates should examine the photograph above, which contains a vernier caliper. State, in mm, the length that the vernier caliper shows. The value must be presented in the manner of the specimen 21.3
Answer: 4.0
